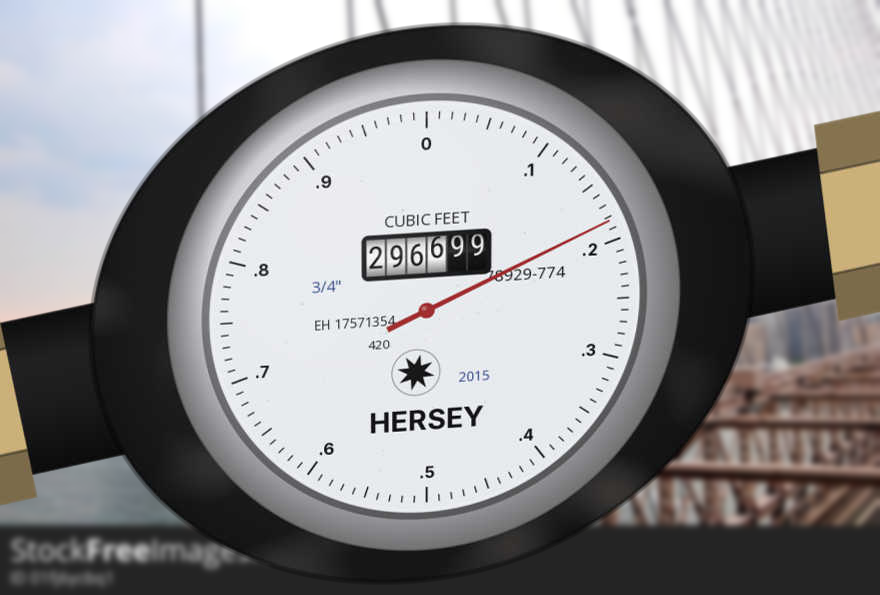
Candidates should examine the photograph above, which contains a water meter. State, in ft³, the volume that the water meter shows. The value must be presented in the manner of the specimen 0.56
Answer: 296699.18
